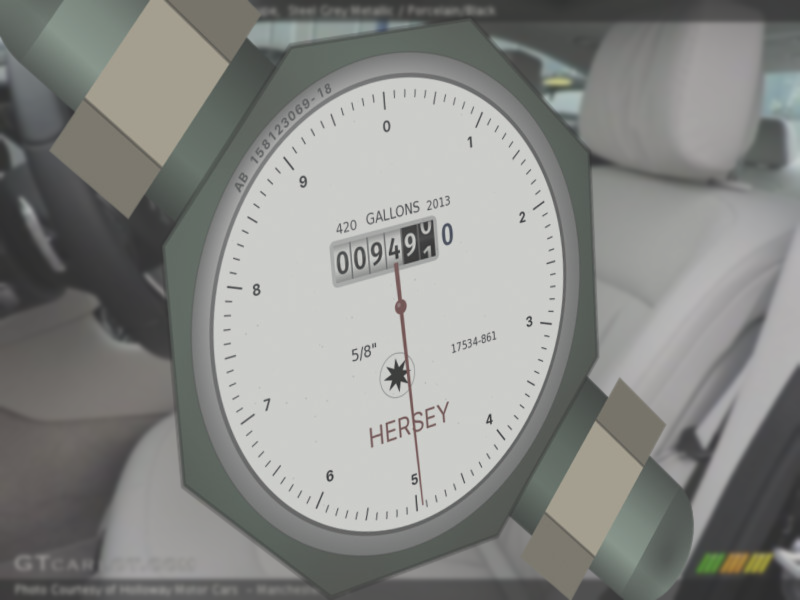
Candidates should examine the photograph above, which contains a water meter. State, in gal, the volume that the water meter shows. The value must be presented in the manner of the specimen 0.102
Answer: 94904.9
